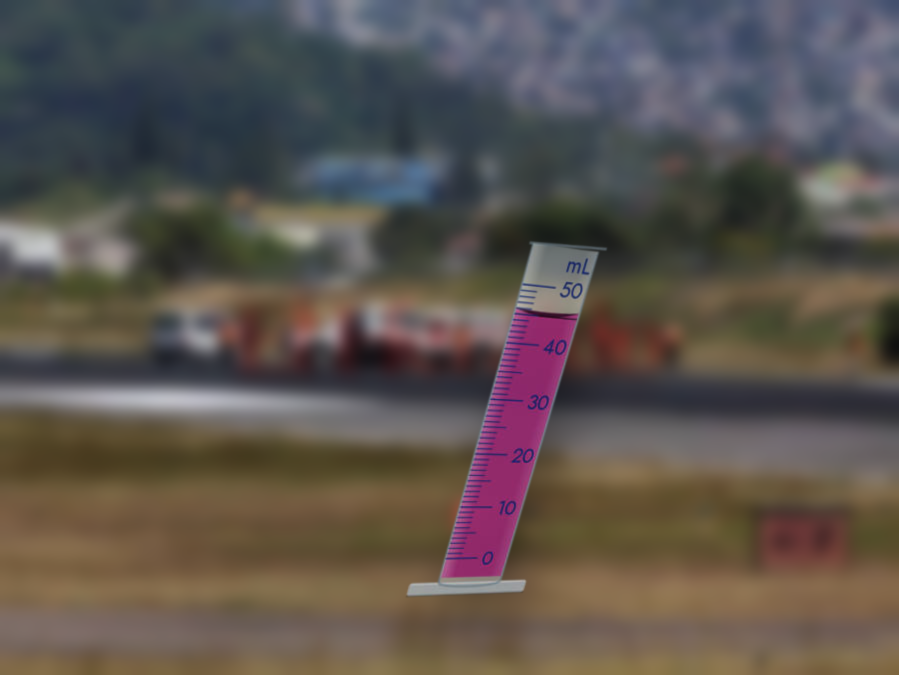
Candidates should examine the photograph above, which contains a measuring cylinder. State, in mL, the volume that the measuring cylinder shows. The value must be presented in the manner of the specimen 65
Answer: 45
